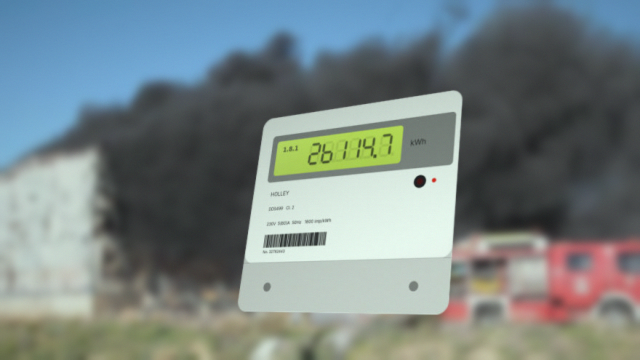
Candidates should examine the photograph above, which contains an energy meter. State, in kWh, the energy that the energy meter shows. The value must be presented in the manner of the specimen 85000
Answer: 26114.7
